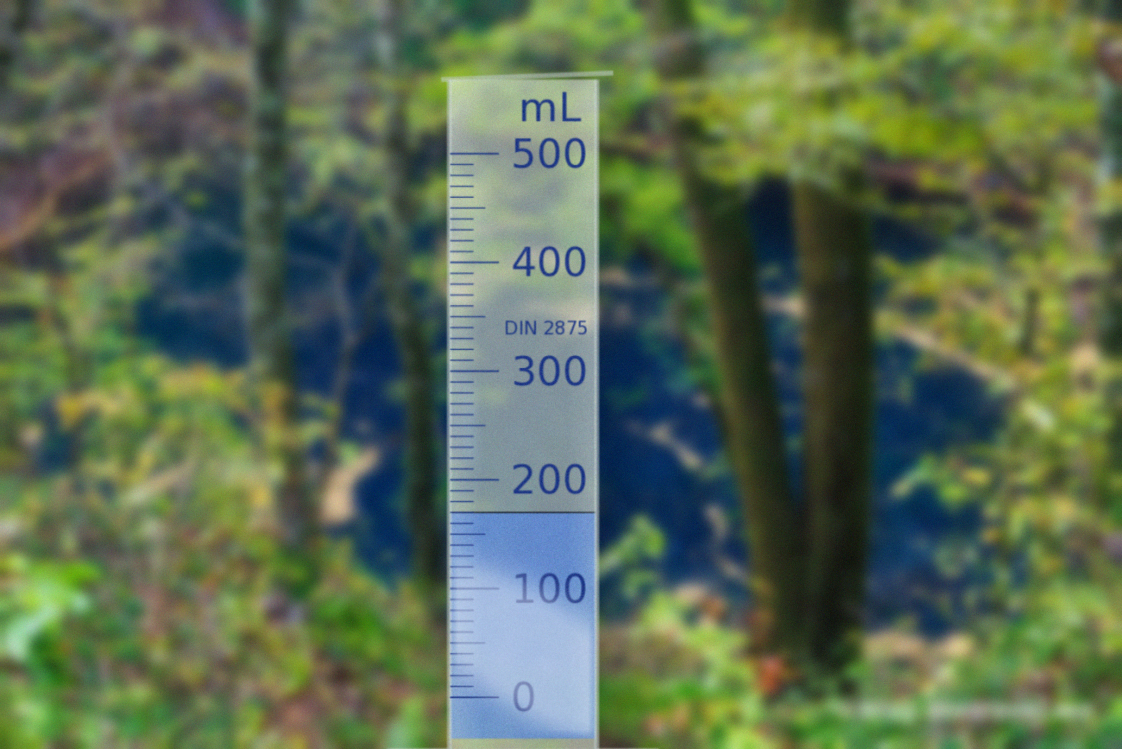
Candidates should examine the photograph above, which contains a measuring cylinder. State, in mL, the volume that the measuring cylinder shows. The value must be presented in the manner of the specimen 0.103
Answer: 170
